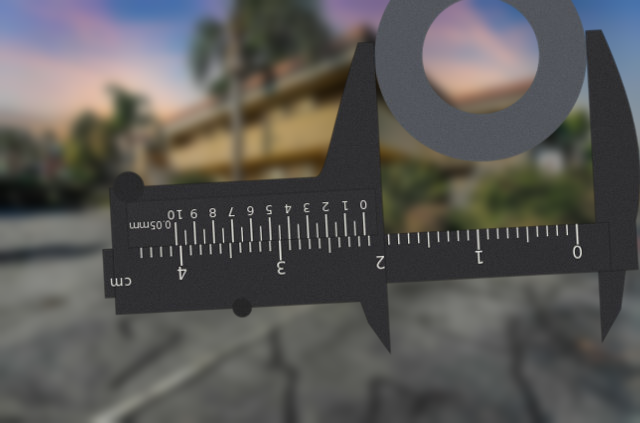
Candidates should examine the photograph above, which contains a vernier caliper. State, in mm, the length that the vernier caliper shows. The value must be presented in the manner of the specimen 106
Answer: 21.4
